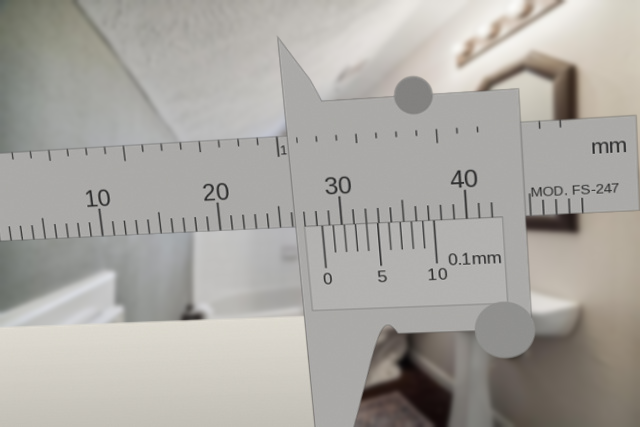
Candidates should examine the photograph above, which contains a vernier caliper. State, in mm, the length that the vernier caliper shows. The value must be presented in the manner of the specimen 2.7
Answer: 28.4
